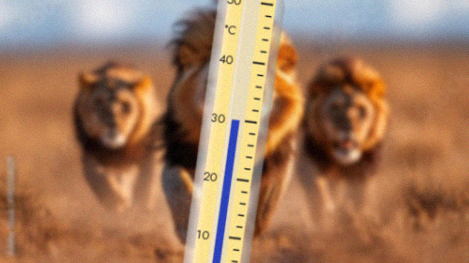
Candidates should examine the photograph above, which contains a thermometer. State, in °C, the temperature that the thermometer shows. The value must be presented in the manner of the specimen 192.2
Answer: 30
